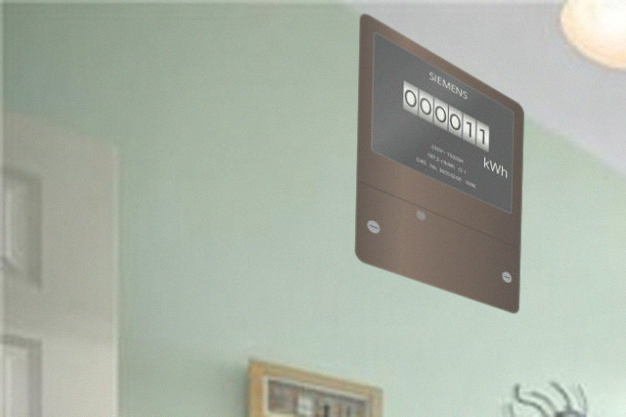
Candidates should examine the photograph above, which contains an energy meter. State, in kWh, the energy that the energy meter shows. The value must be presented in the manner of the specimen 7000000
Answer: 11
